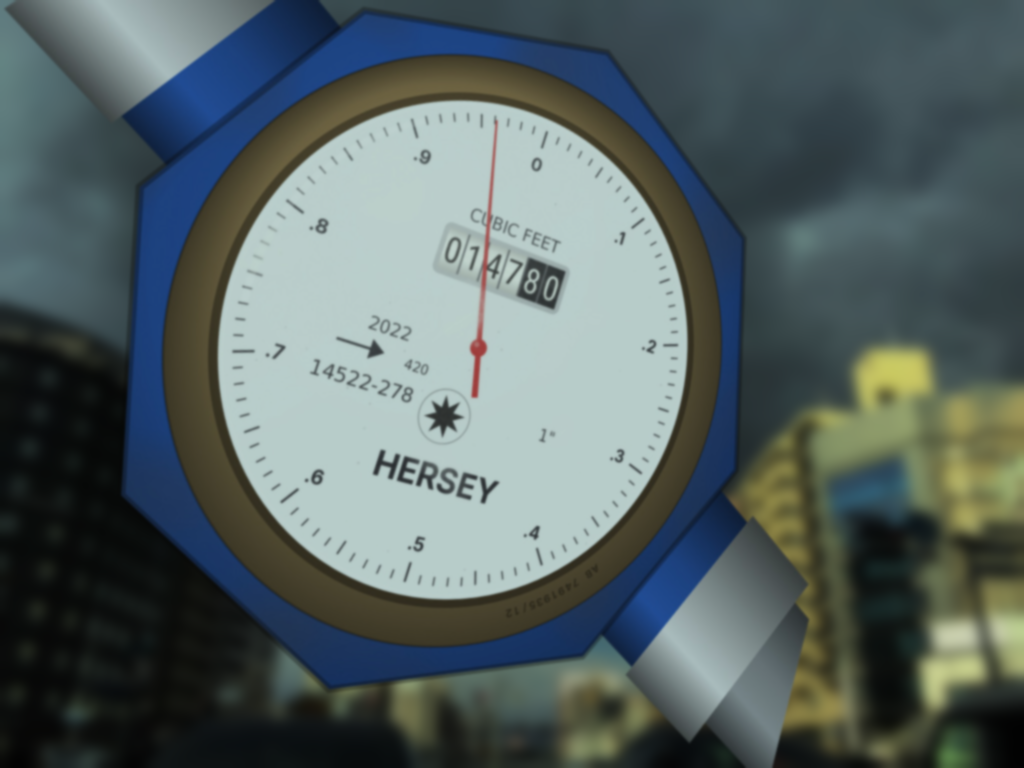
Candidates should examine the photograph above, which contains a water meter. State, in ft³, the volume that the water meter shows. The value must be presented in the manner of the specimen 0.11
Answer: 14779.96
